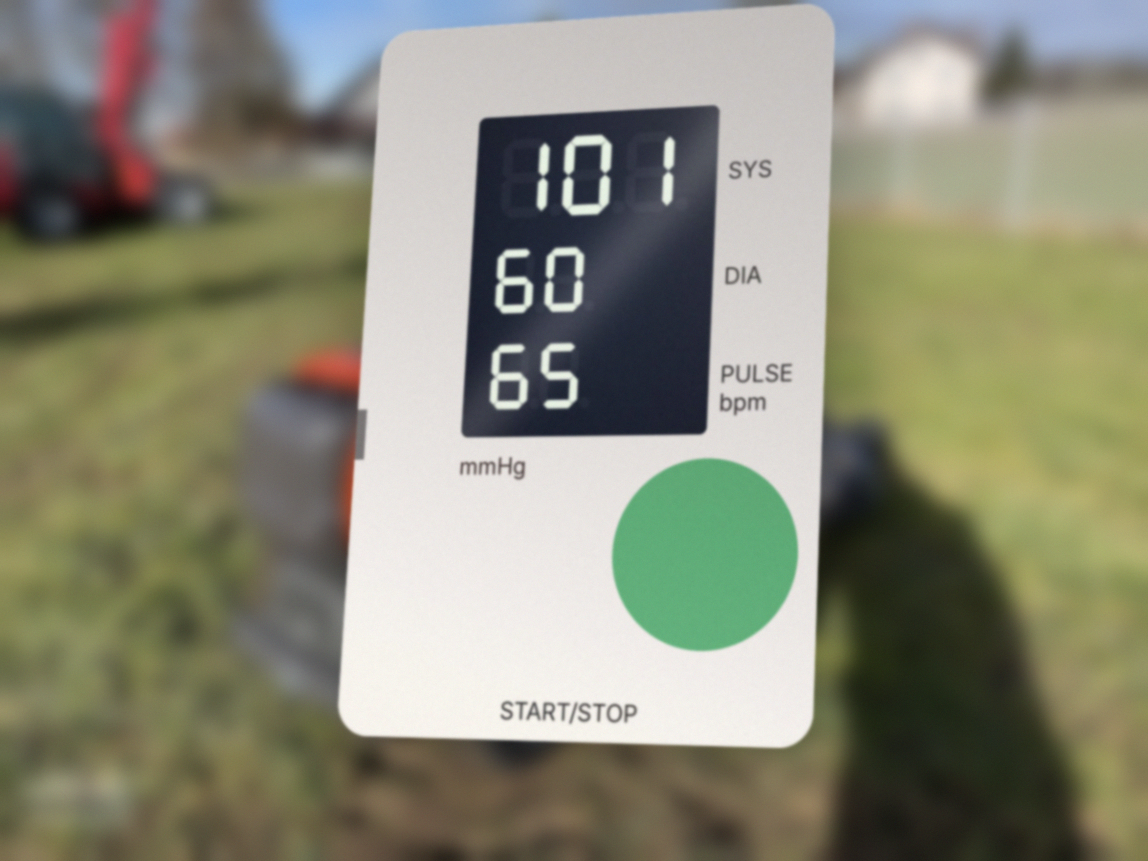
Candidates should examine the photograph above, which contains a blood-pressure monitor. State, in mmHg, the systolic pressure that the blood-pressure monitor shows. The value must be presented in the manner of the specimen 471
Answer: 101
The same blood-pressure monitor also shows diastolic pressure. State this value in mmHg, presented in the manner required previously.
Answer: 60
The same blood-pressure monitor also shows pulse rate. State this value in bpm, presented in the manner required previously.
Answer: 65
